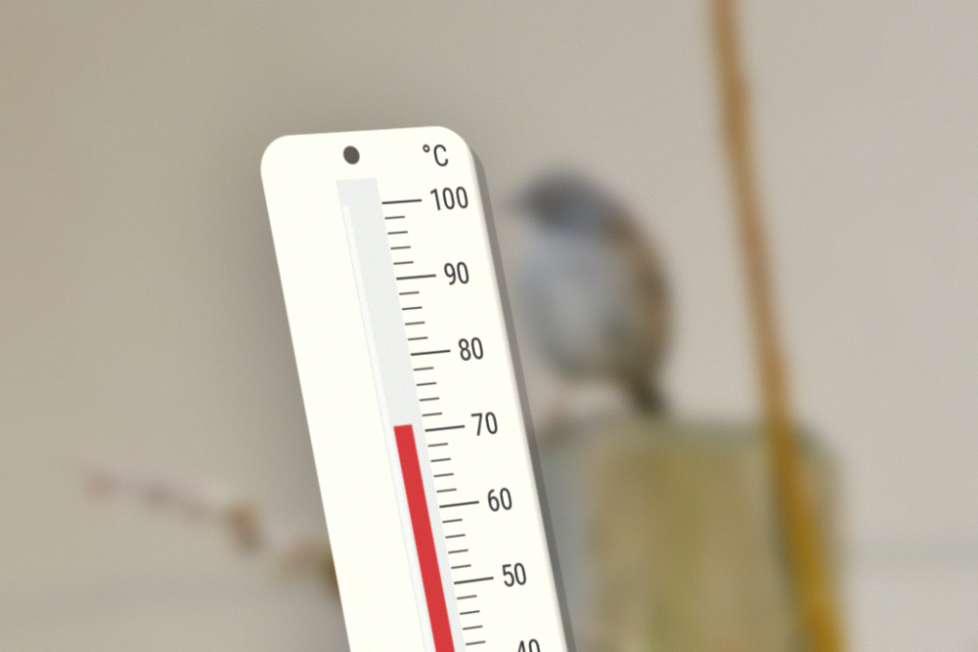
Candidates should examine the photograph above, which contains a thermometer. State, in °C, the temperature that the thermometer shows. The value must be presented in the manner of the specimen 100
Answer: 71
